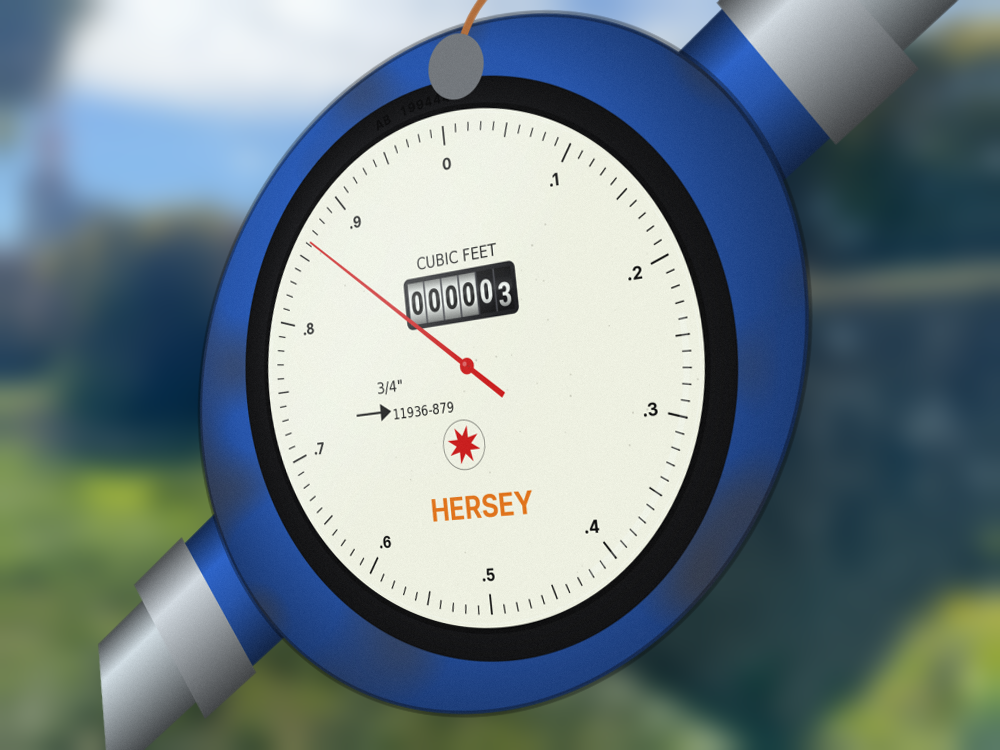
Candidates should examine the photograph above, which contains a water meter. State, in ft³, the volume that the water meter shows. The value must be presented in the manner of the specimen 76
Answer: 2.86
